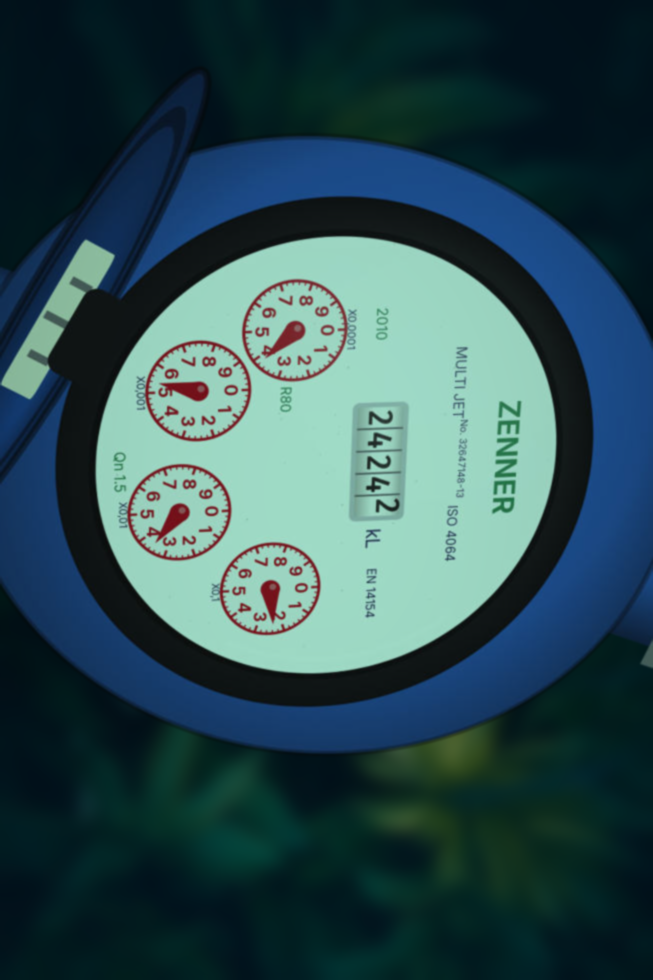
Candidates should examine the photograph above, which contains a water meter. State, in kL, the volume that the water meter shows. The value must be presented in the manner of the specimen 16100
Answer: 24242.2353
